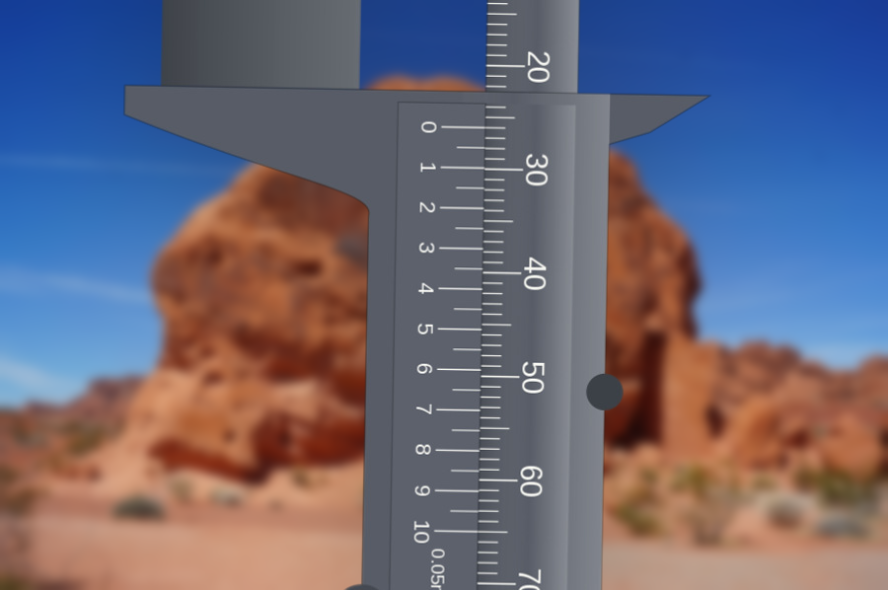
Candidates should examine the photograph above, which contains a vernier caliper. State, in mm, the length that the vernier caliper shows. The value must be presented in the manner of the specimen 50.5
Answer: 26.0
